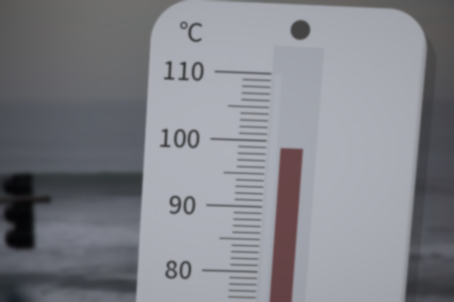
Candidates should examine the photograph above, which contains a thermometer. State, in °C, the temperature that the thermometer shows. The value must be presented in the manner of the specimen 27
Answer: 99
